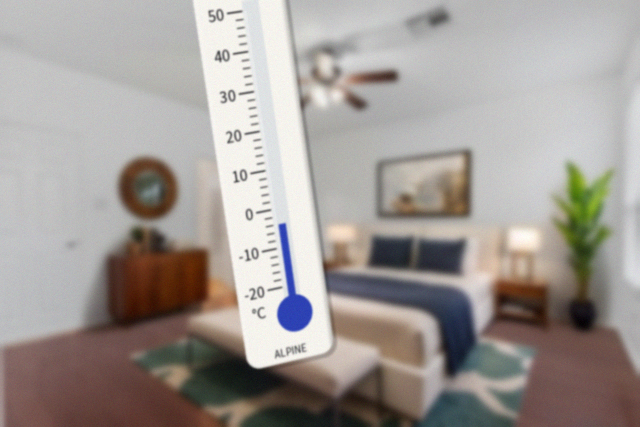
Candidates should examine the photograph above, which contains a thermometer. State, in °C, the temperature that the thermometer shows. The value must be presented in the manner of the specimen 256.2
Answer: -4
